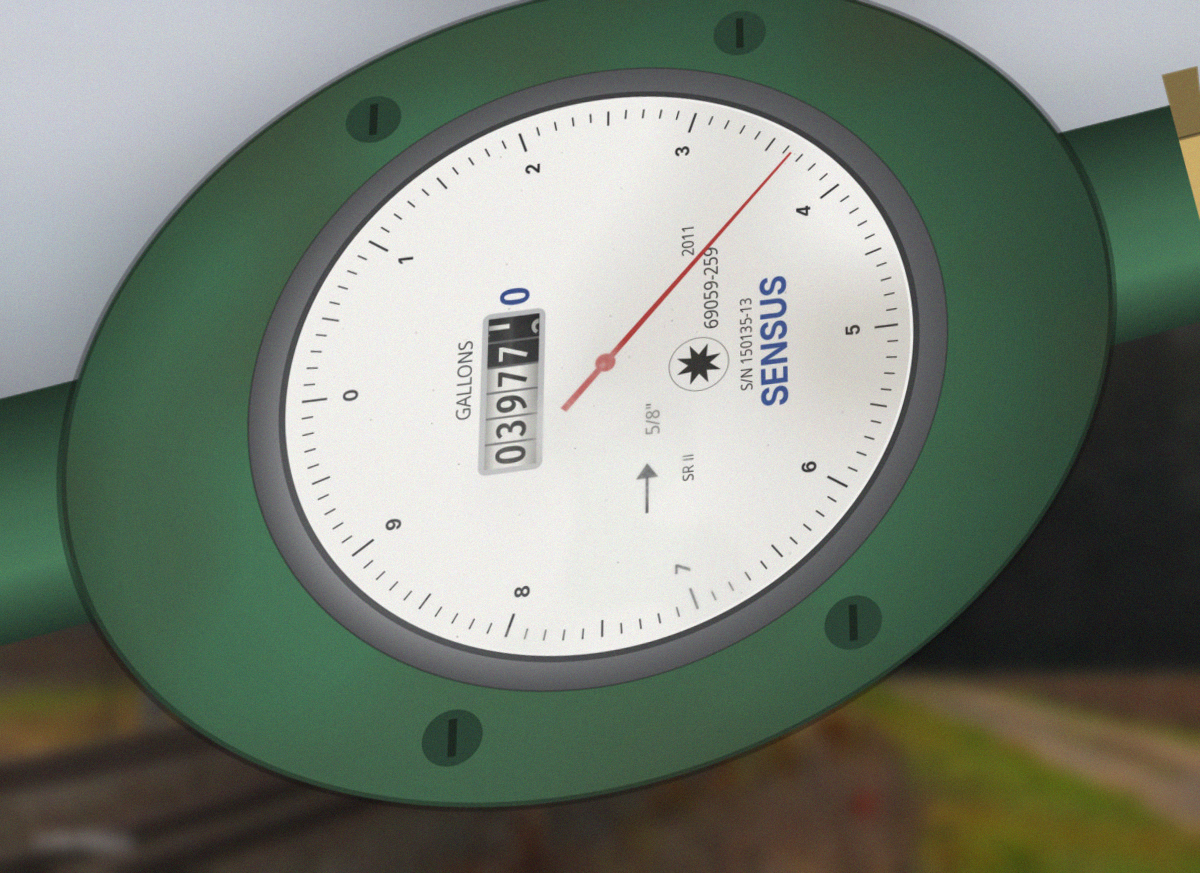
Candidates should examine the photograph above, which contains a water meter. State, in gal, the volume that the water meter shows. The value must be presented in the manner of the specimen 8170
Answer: 397713.6
